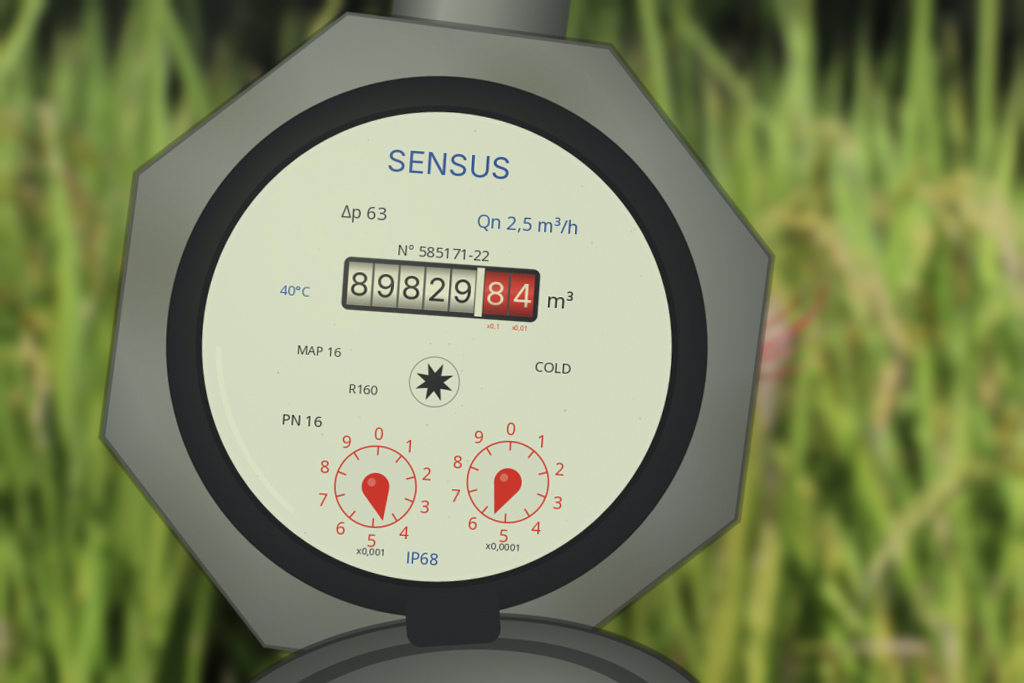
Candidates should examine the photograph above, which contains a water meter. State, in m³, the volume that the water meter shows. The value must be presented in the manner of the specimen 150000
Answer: 89829.8445
